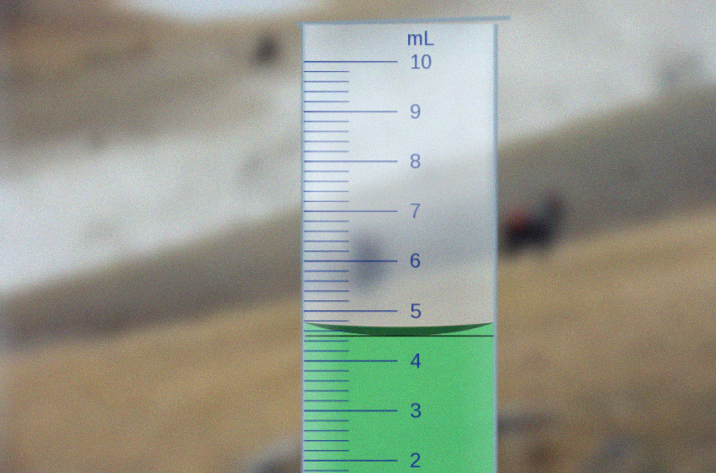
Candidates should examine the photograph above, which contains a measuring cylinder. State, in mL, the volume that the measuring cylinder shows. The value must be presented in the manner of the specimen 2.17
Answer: 4.5
